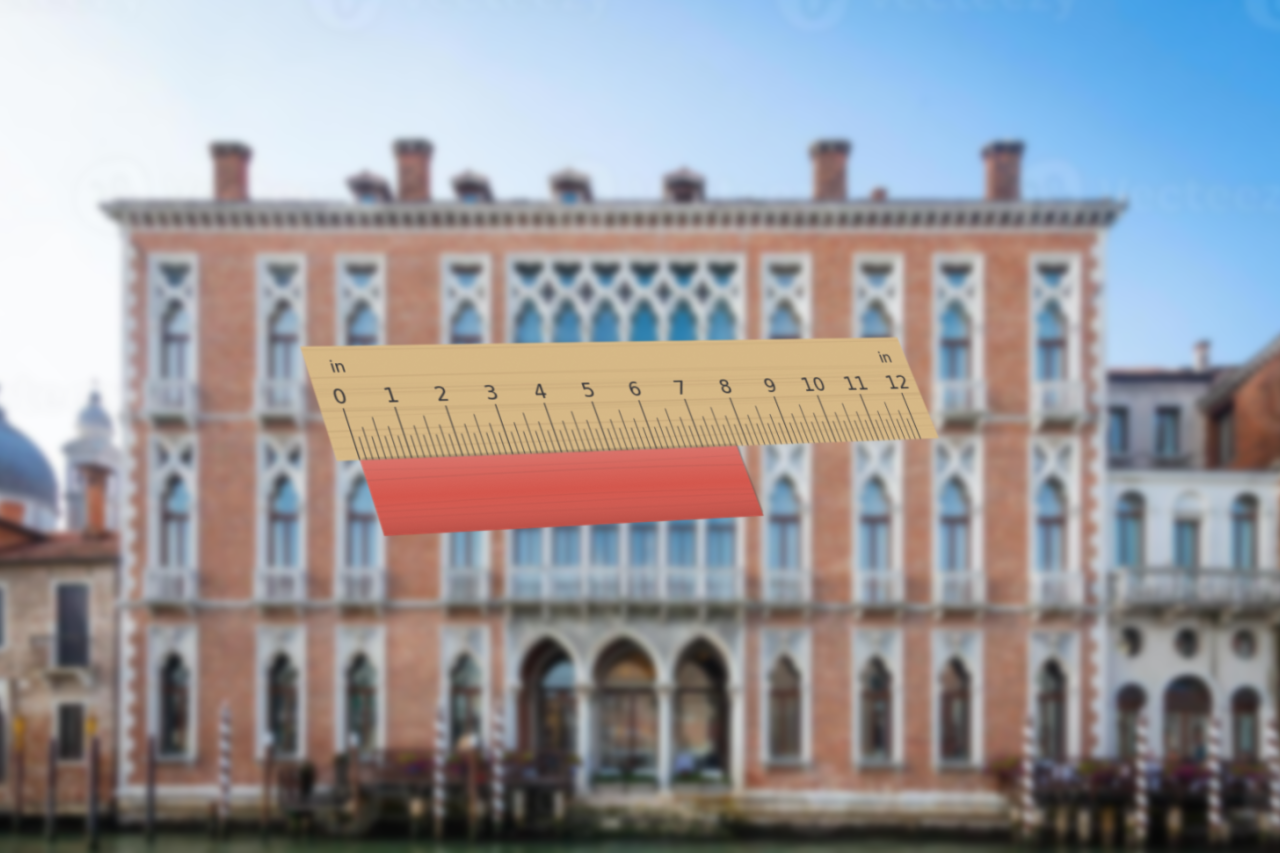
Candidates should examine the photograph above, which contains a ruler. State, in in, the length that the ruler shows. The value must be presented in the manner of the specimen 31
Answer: 7.75
